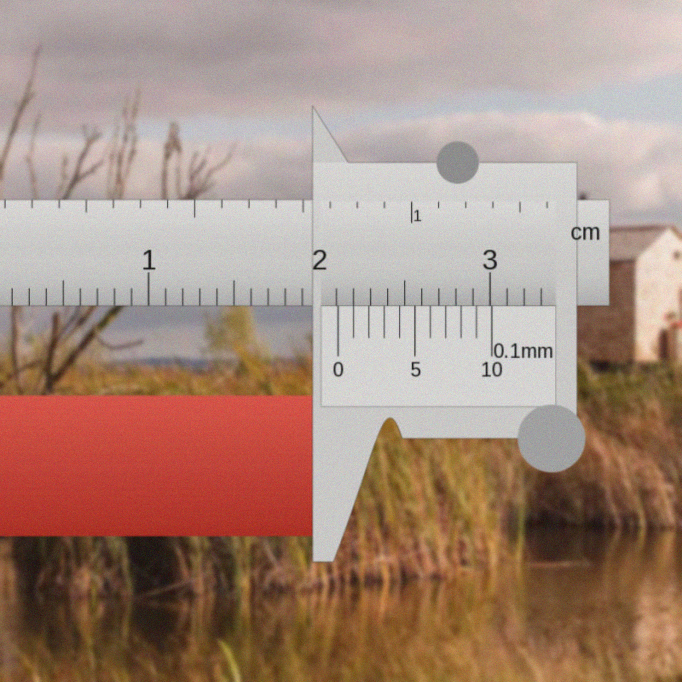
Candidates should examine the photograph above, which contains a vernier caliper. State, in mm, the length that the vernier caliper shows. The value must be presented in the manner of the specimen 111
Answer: 21.1
